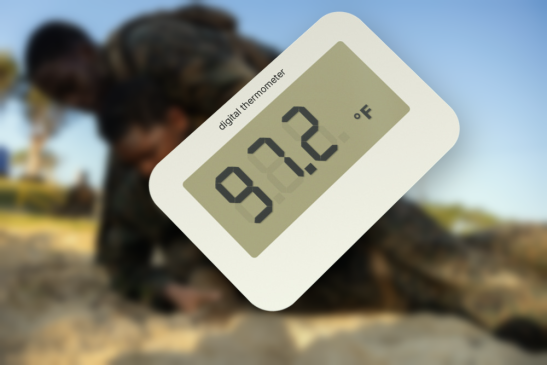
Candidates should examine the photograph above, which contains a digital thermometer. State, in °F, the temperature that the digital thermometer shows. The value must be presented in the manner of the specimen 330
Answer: 97.2
